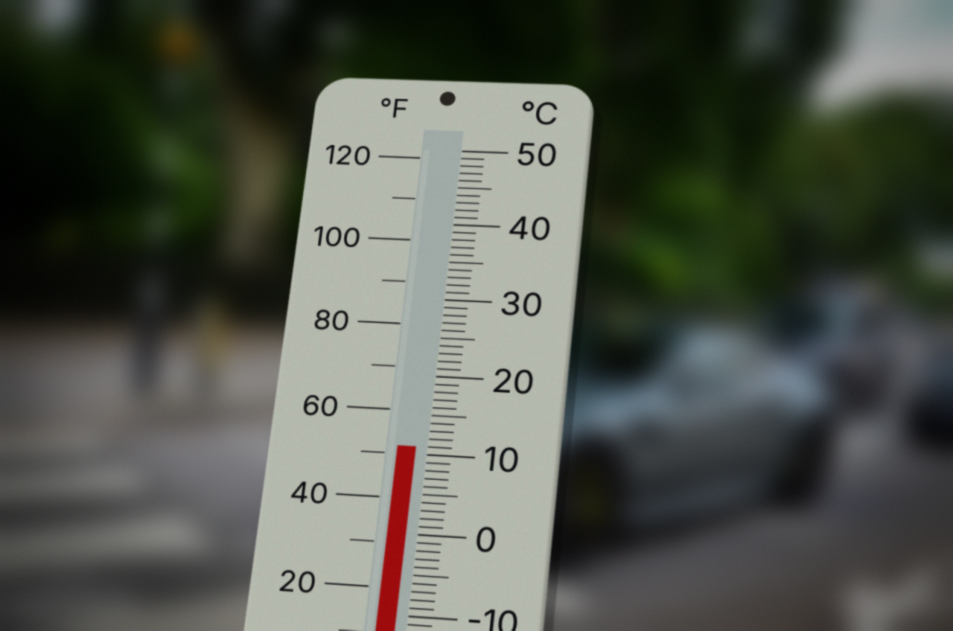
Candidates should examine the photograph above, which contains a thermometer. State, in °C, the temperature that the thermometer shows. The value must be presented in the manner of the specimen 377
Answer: 11
